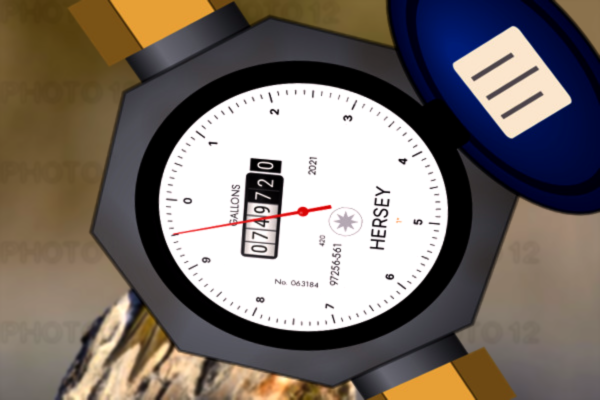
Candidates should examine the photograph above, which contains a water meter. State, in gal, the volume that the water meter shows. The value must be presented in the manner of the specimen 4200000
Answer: 749719.5
